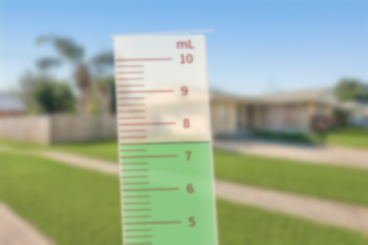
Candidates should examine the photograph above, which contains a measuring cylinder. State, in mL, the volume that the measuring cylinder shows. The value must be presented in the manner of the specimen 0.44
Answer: 7.4
